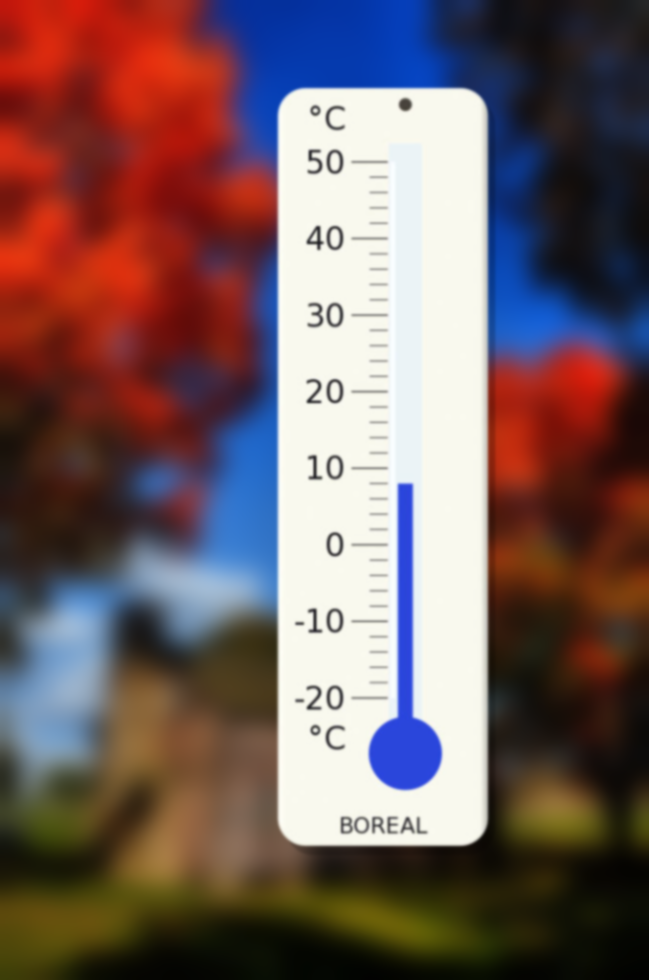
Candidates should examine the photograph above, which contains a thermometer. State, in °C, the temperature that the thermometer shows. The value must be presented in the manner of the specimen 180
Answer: 8
